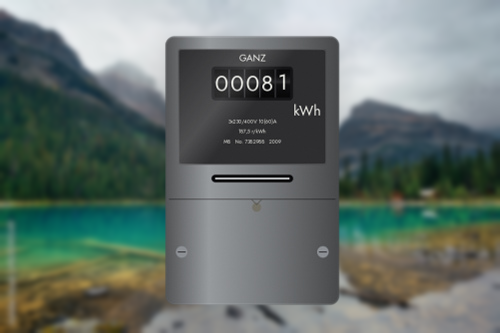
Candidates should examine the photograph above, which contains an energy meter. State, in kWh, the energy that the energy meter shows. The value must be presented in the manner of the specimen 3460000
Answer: 81
